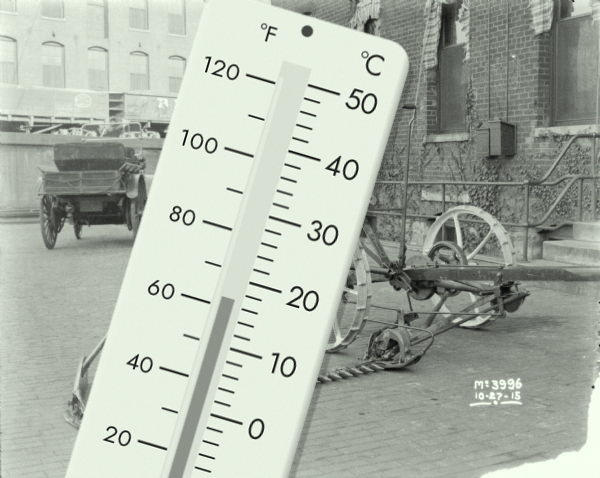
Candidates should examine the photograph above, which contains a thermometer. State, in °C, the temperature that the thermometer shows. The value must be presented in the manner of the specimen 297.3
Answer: 17
